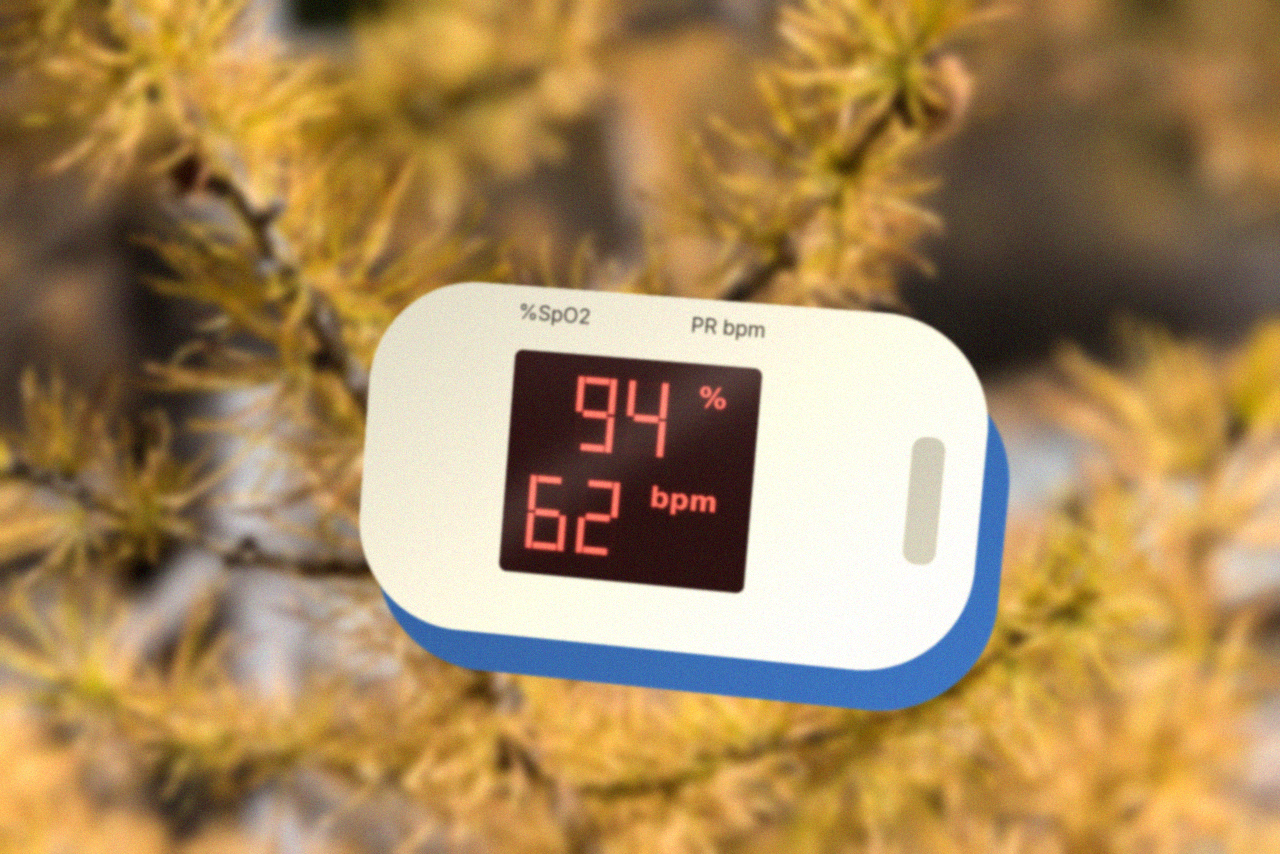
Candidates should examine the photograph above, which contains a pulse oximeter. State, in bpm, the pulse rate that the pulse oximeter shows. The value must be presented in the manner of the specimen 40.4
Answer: 62
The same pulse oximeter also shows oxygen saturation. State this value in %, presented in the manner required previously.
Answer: 94
